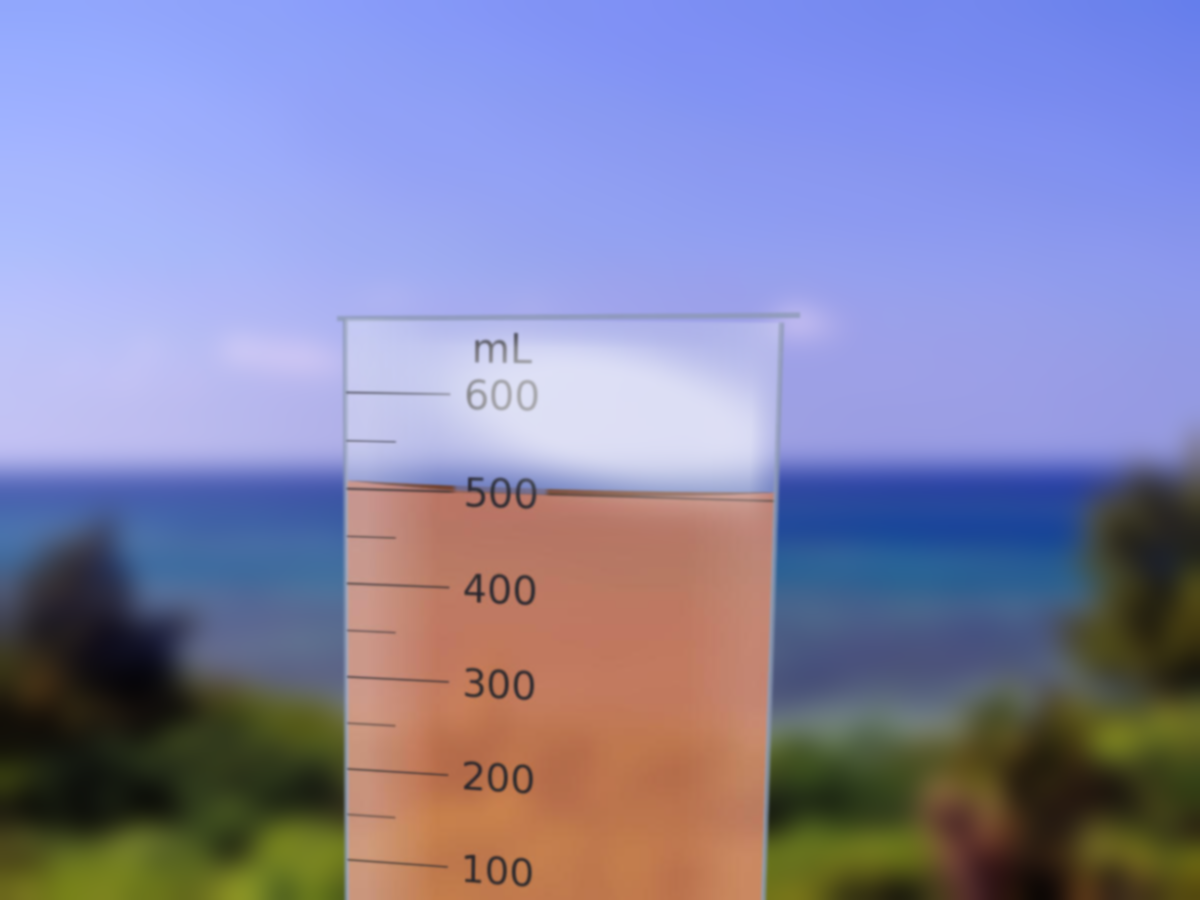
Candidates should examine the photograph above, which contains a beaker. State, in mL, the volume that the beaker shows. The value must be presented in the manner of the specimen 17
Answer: 500
